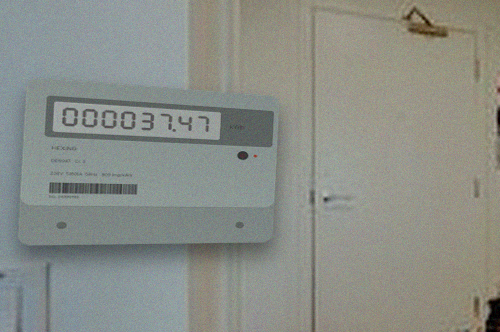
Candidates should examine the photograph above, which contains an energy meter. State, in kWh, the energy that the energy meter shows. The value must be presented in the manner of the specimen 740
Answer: 37.47
